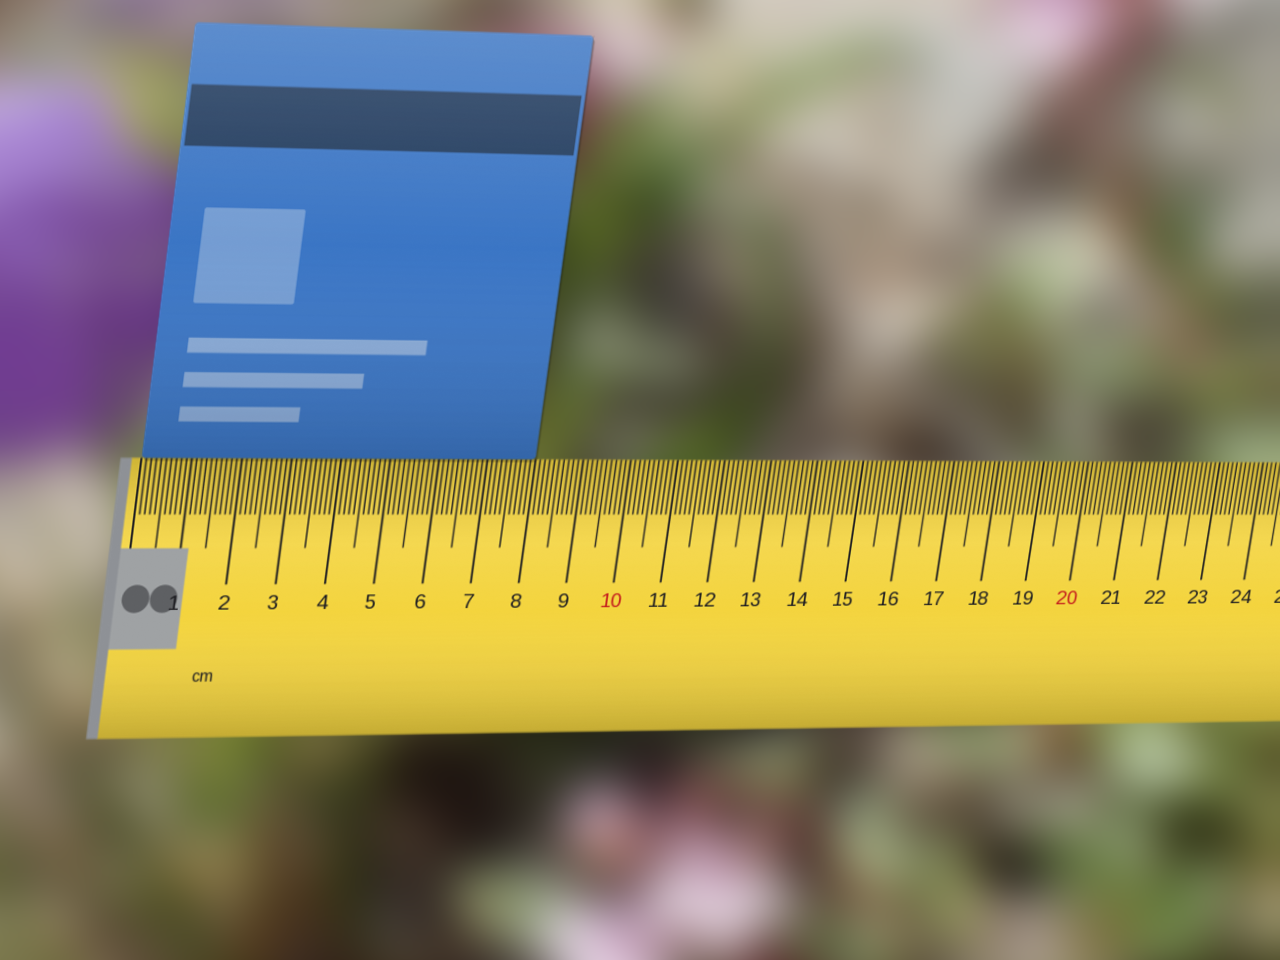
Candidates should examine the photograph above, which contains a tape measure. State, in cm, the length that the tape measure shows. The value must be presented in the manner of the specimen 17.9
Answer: 8
